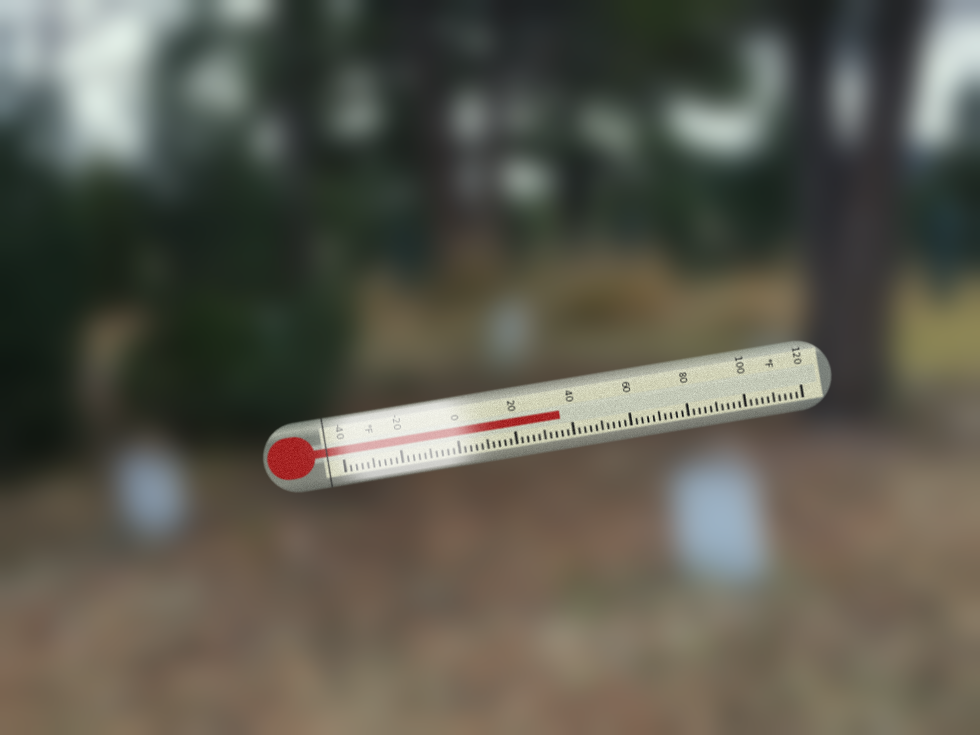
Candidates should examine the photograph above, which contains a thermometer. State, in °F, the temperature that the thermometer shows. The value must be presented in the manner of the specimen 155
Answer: 36
